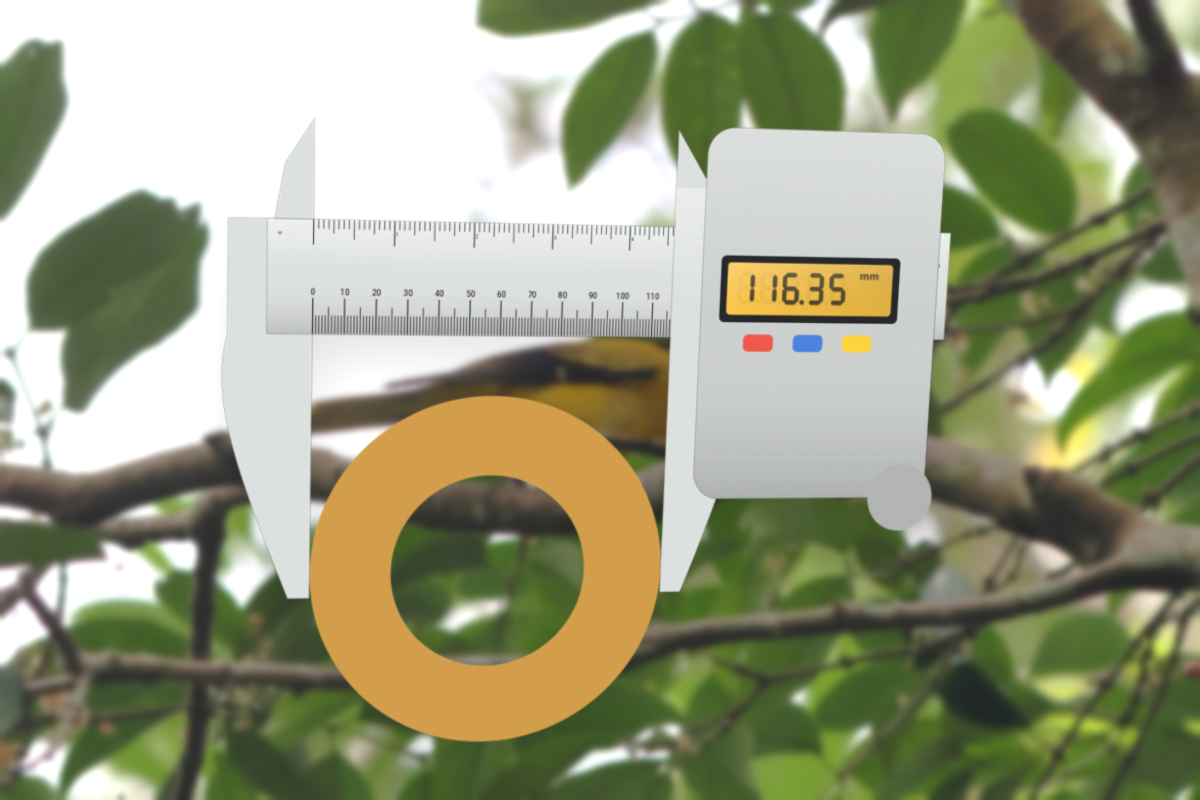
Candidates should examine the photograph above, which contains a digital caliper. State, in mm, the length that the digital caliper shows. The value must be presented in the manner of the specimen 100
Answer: 116.35
